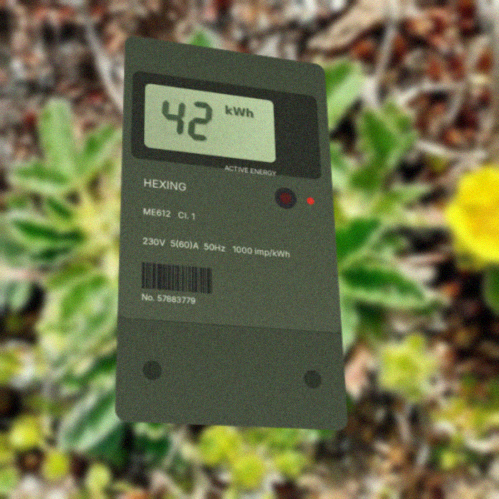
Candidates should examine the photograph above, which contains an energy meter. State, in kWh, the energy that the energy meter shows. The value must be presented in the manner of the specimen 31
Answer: 42
